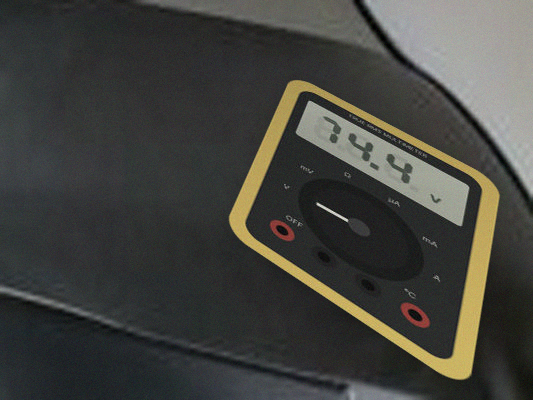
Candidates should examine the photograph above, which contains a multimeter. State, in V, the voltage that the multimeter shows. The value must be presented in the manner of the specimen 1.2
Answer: 74.4
